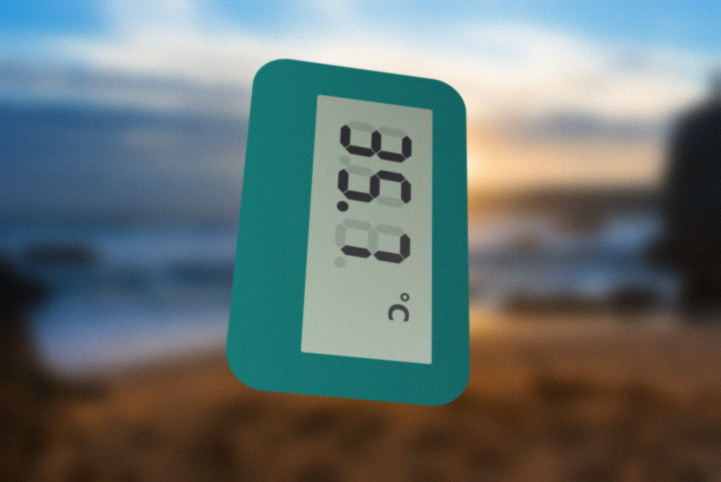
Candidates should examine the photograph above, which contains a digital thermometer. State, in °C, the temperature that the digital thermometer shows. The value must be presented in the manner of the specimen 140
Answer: 35.7
